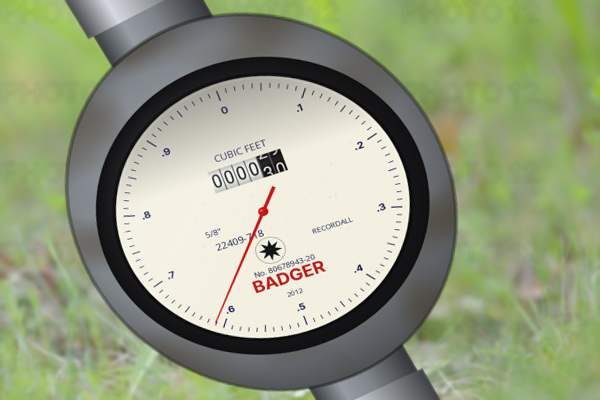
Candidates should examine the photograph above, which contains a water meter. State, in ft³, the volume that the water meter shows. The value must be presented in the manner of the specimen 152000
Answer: 29.61
